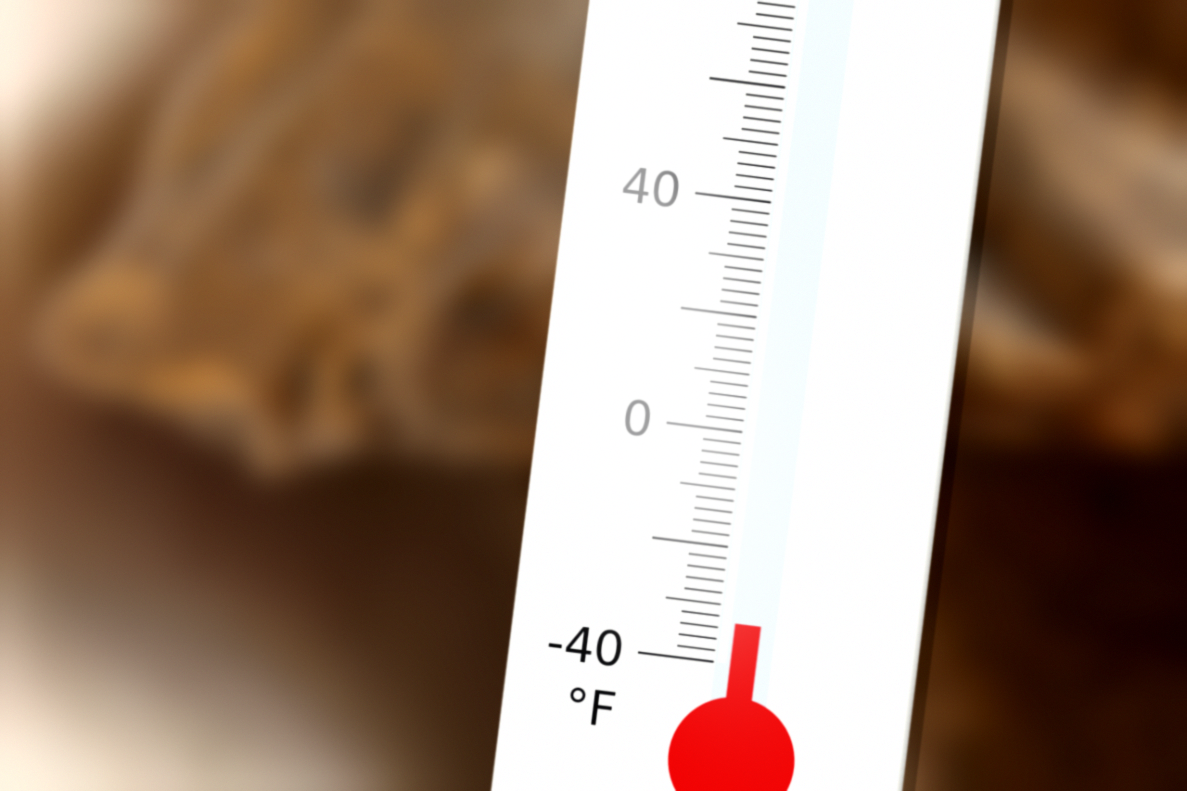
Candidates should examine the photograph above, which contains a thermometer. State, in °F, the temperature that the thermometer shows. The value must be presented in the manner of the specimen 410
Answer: -33
